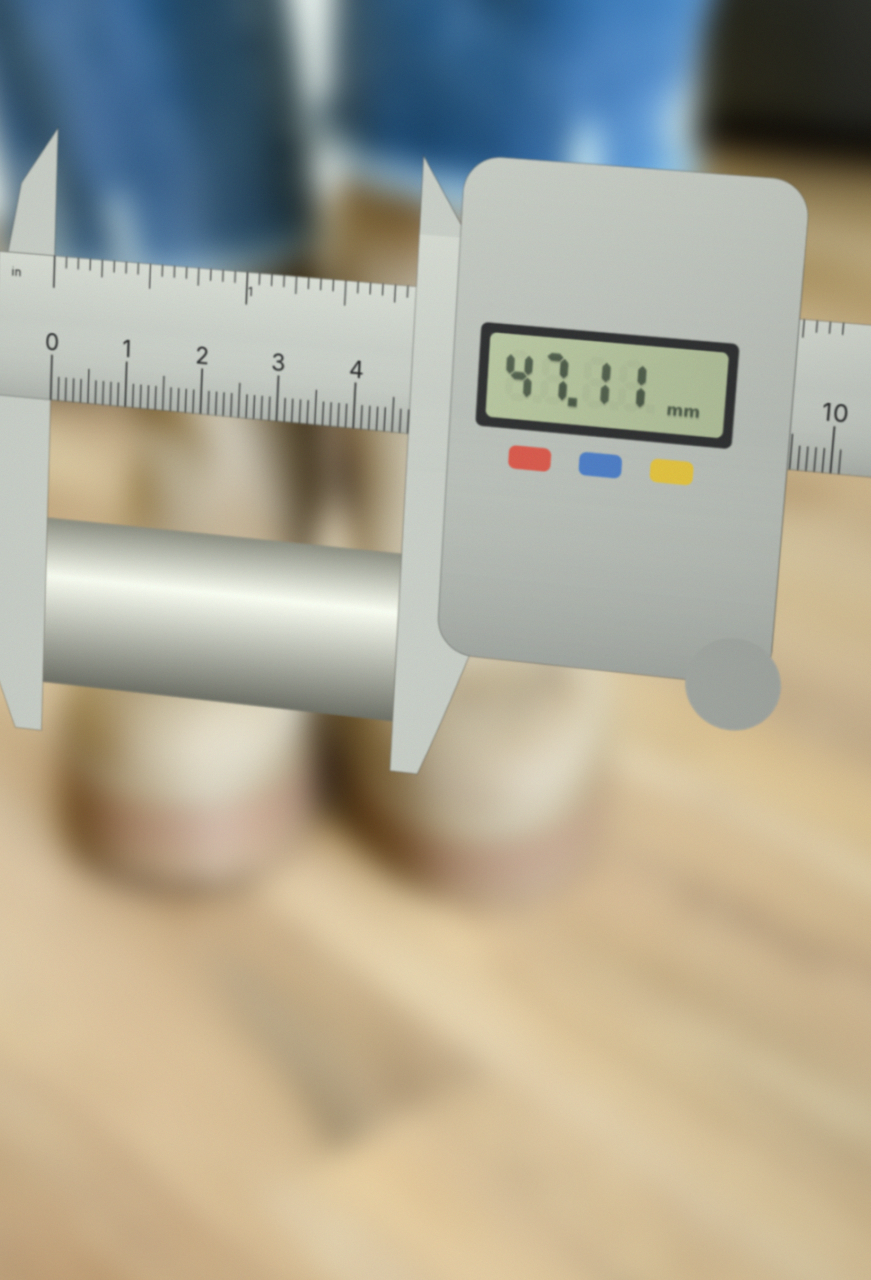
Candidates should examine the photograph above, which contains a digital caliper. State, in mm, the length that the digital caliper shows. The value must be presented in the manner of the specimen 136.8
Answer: 47.11
